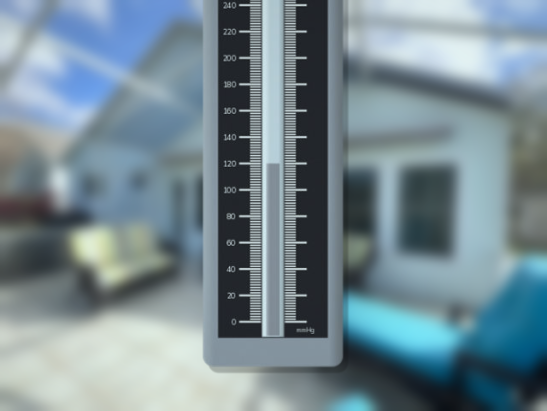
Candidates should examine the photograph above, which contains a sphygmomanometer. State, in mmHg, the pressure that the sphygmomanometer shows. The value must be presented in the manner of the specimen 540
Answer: 120
